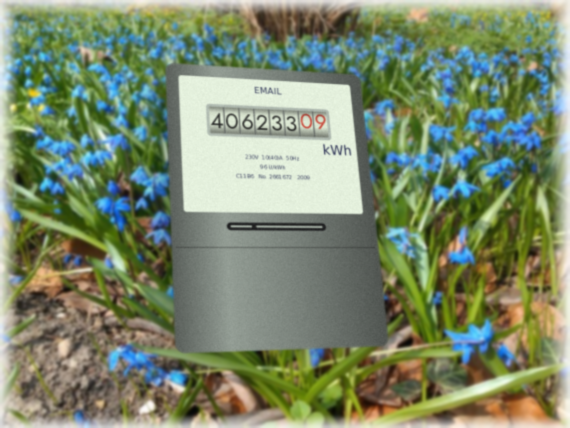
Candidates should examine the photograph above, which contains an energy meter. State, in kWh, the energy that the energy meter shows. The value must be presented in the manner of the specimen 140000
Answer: 406233.09
